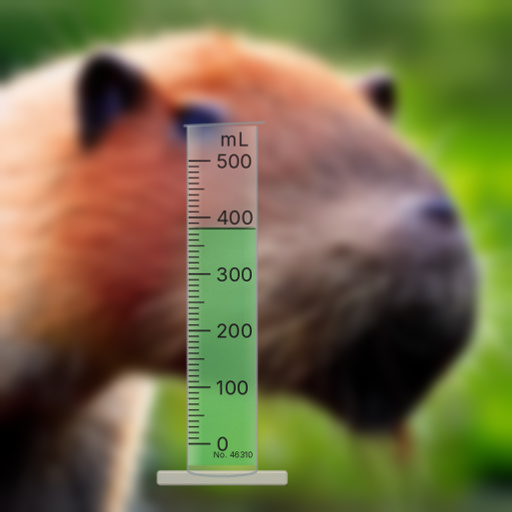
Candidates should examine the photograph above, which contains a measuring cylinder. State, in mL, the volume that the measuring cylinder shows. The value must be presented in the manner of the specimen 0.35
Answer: 380
